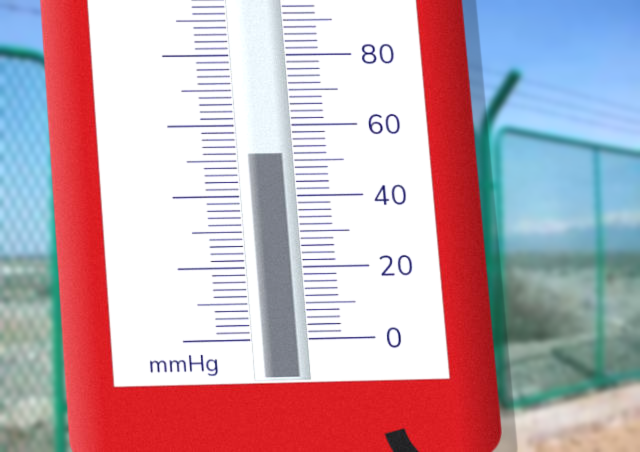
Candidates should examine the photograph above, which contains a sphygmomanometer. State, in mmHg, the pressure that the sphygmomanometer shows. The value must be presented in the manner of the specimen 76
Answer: 52
